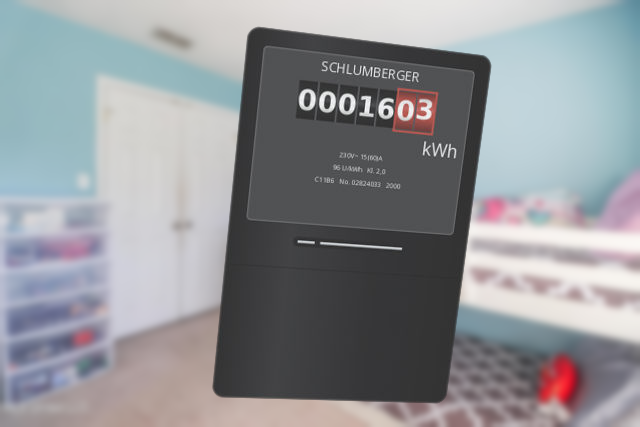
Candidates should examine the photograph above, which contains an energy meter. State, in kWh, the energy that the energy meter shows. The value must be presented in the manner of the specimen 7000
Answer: 16.03
